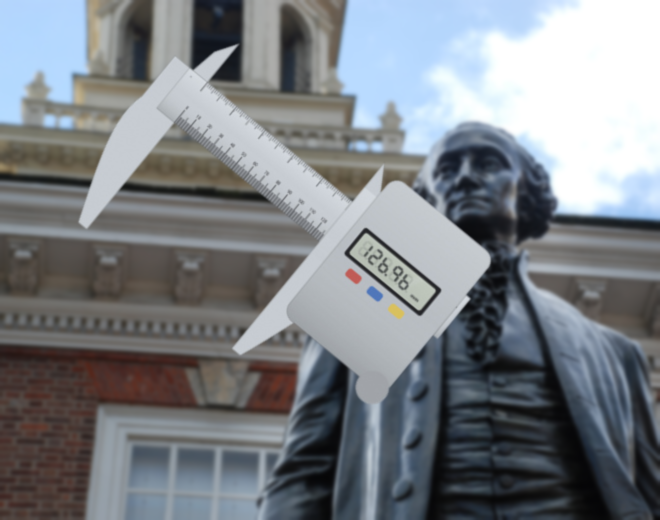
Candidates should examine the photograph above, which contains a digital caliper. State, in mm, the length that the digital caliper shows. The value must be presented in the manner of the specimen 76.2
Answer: 126.96
